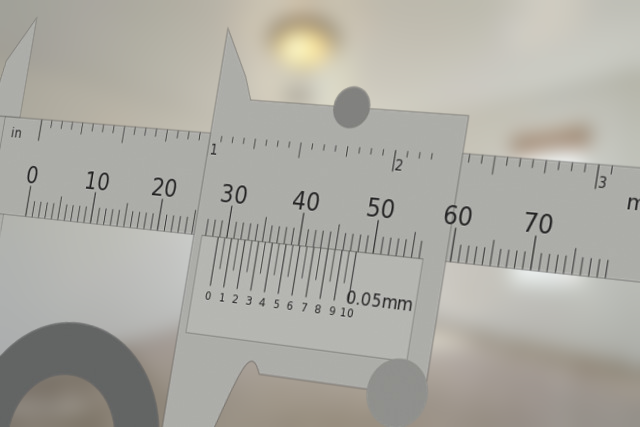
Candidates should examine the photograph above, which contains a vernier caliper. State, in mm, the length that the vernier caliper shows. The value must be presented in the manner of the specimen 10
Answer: 28.8
